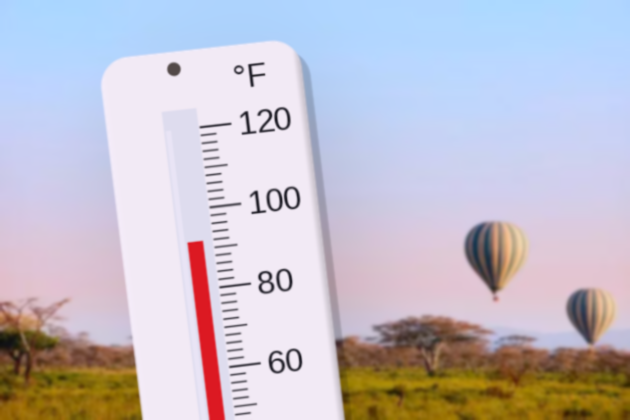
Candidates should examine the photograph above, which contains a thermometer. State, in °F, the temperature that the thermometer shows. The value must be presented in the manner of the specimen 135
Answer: 92
